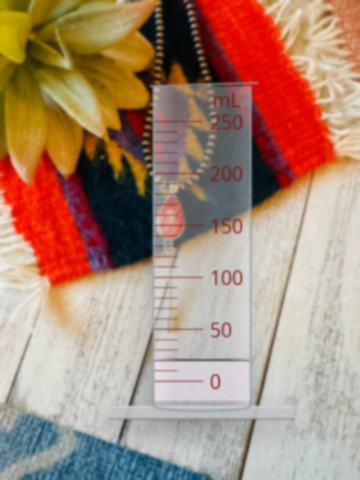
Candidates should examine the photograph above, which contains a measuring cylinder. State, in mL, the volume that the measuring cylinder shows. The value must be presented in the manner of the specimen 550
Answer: 20
